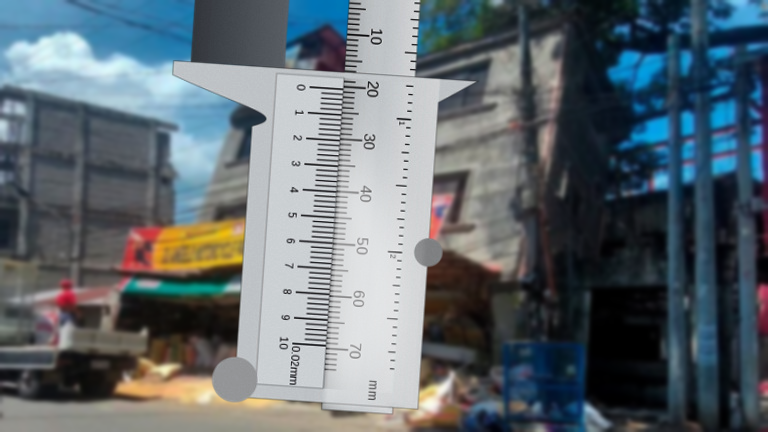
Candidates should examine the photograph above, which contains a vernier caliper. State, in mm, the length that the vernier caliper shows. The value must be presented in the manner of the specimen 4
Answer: 20.5
